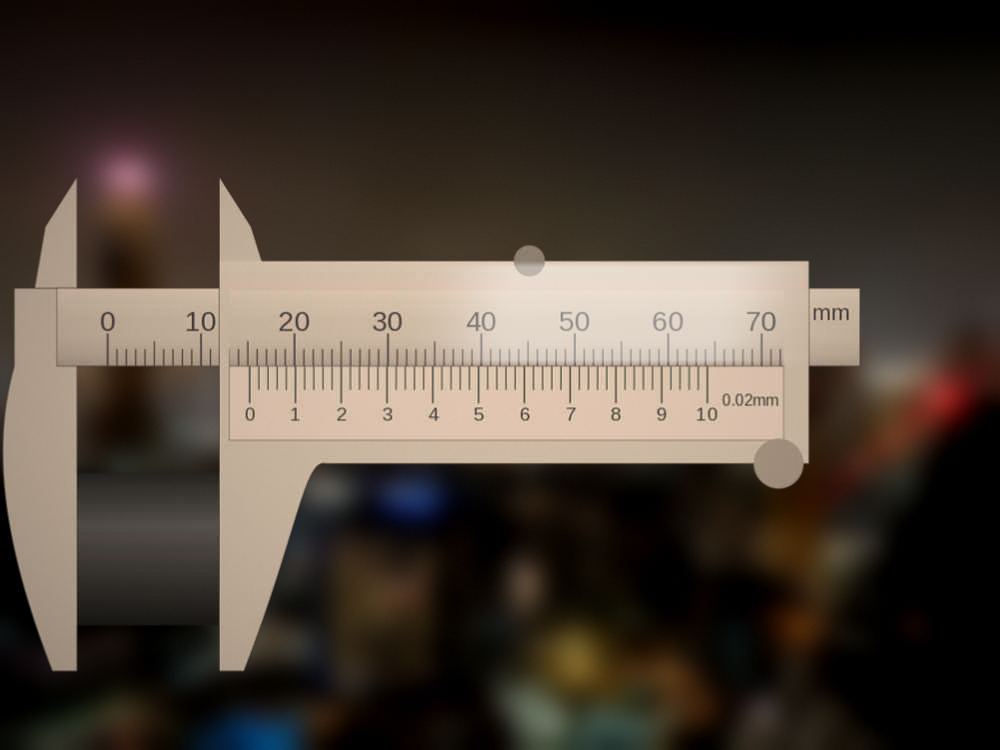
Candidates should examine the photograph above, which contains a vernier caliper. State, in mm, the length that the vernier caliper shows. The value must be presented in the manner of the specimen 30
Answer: 15.2
